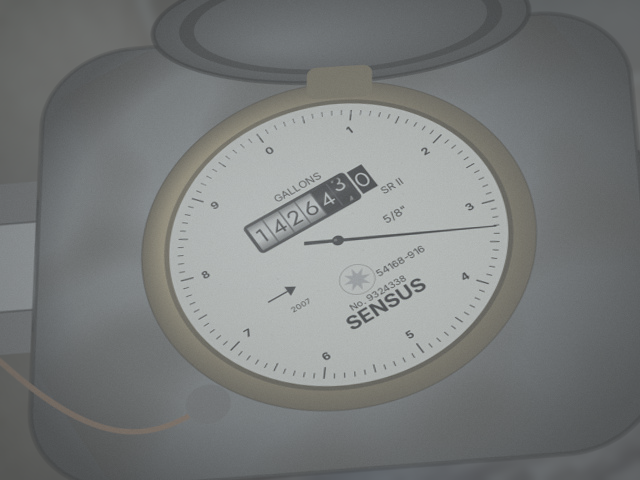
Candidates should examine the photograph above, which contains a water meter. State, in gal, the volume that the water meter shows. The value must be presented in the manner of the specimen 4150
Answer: 1426433.3
